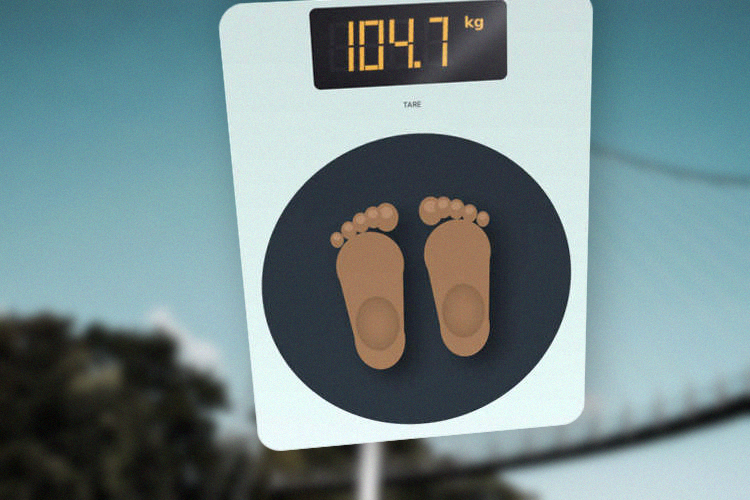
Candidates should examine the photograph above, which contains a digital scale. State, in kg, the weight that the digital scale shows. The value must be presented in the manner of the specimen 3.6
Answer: 104.7
